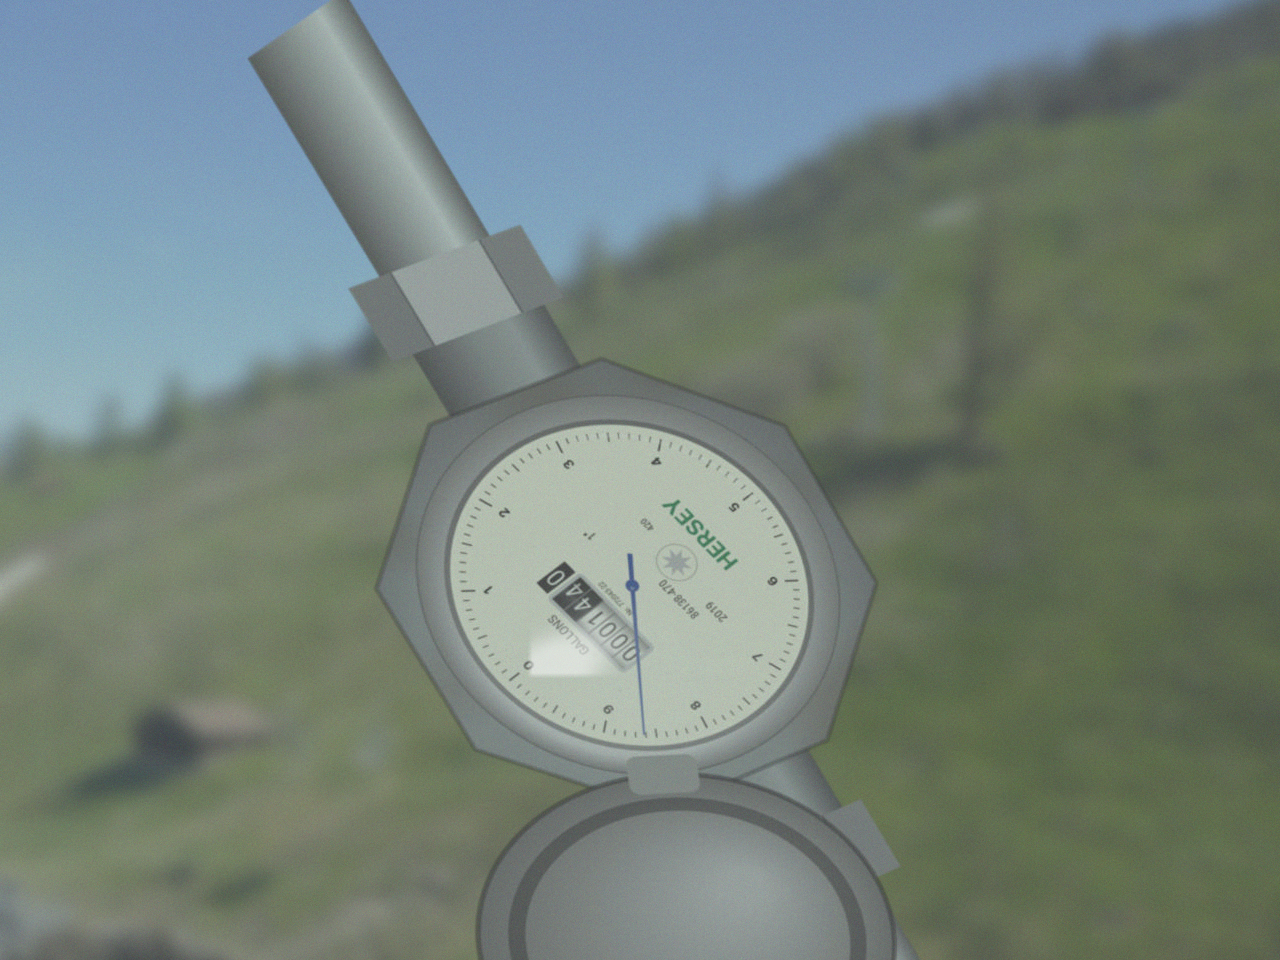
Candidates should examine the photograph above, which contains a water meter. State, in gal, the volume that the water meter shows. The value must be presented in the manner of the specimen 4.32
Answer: 1438.6
